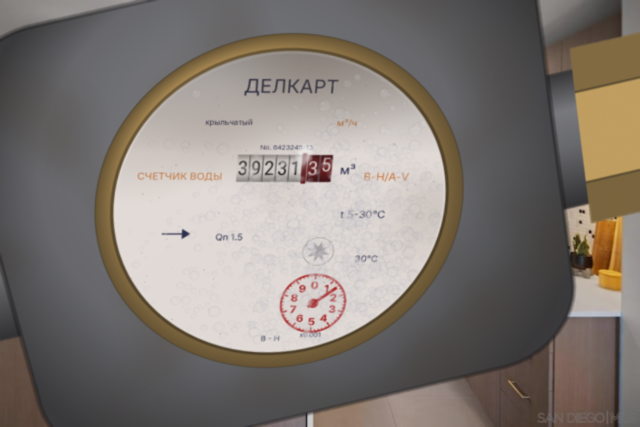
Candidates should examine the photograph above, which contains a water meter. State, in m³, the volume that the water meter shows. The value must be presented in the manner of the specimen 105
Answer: 39231.351
